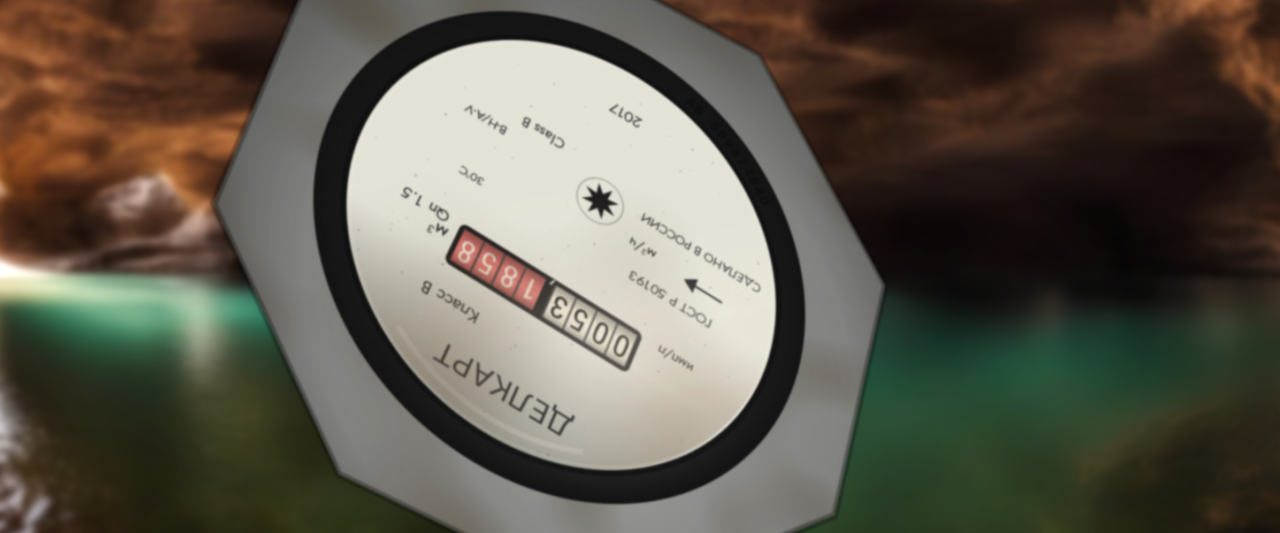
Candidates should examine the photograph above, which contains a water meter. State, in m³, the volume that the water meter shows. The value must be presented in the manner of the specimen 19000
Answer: 53.1858
